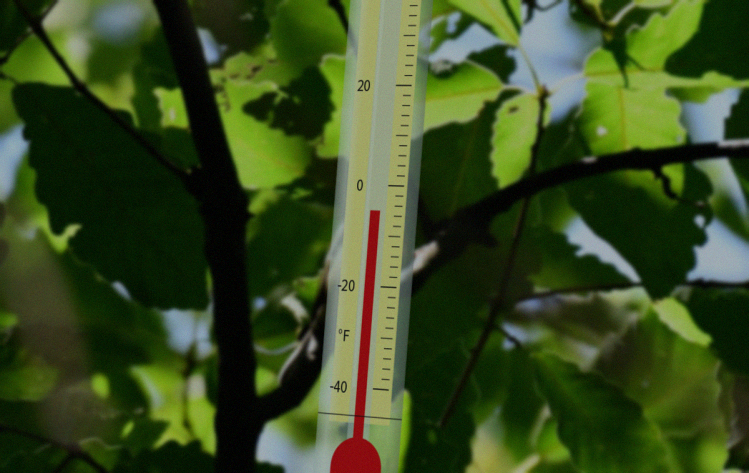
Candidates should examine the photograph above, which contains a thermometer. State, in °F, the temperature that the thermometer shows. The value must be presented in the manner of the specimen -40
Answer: -5
